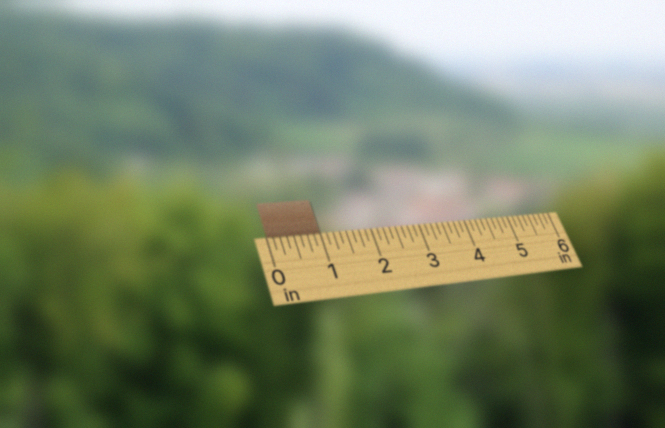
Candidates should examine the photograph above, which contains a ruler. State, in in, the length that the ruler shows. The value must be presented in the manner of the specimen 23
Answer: 1
